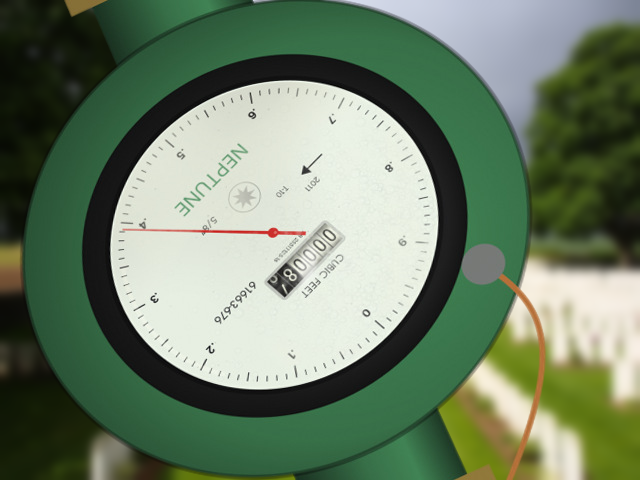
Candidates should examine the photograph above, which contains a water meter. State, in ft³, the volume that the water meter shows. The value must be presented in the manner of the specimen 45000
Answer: 87.39
